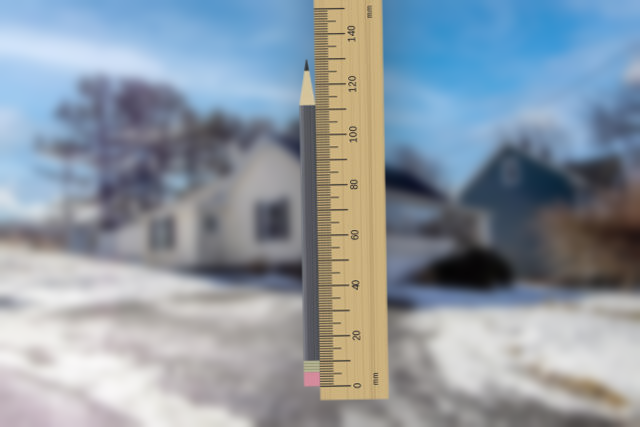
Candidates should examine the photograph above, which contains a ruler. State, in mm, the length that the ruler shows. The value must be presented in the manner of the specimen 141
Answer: 130
